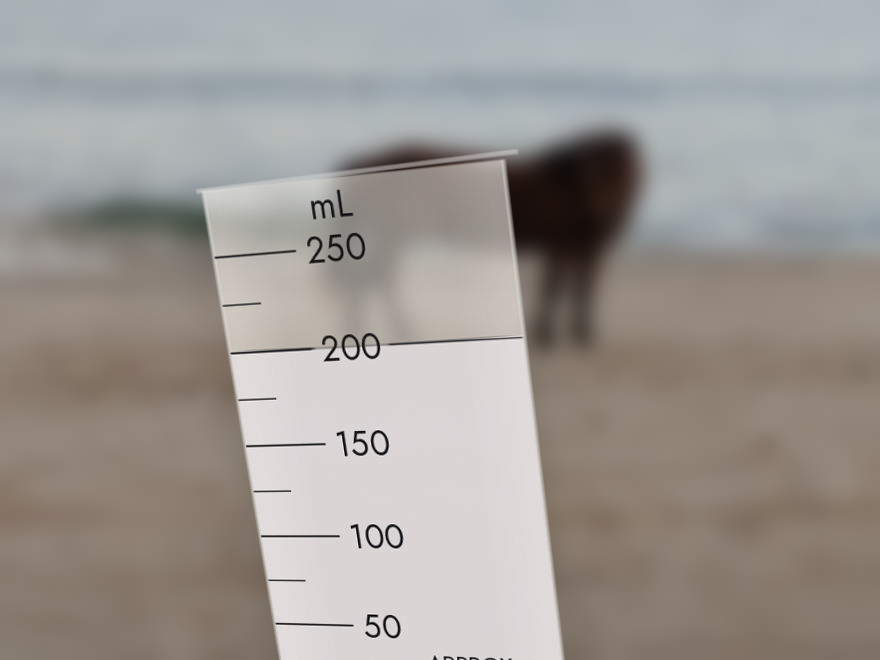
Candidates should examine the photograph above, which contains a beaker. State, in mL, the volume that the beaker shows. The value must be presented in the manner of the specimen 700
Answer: 200
